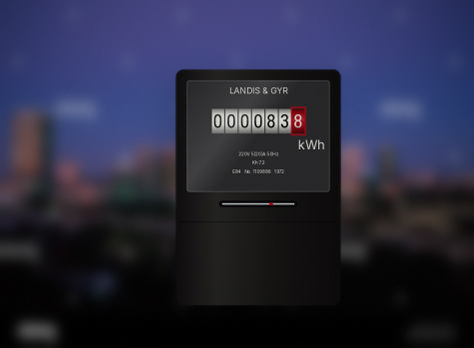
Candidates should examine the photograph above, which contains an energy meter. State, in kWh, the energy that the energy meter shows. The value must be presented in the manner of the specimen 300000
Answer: 83.8
